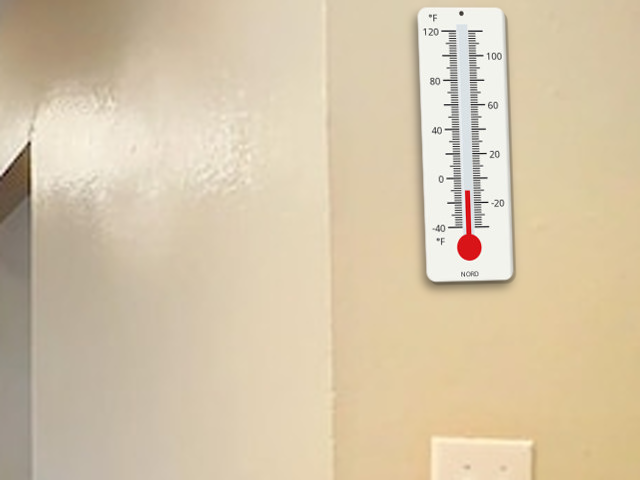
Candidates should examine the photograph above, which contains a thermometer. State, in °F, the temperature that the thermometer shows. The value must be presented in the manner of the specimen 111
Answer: -10
